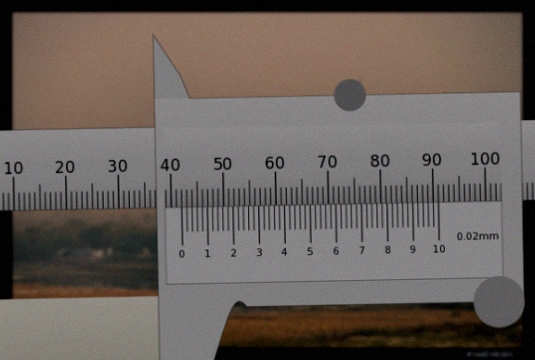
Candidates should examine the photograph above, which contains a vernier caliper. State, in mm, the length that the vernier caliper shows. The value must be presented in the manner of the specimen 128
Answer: 42.0
